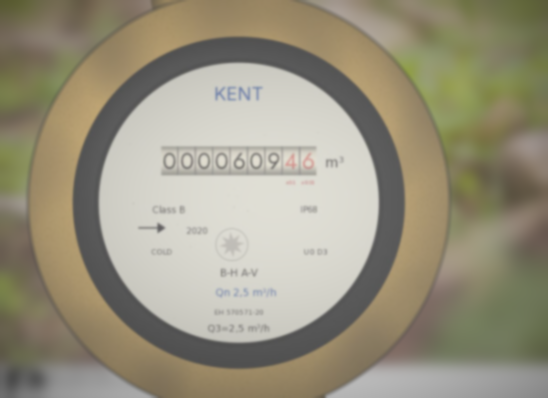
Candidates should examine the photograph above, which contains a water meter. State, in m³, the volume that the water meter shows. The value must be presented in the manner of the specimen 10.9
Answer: 609.46
